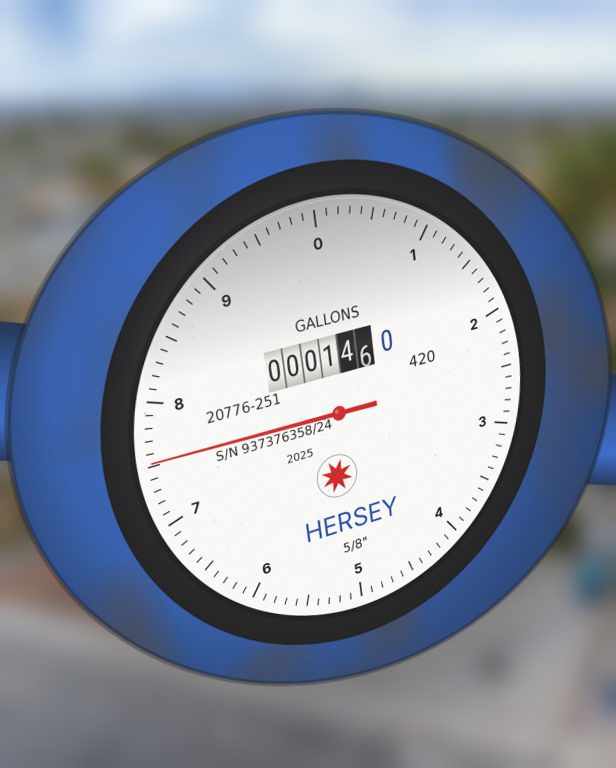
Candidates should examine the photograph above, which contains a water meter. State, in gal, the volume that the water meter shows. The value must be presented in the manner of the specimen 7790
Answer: 1457.5
